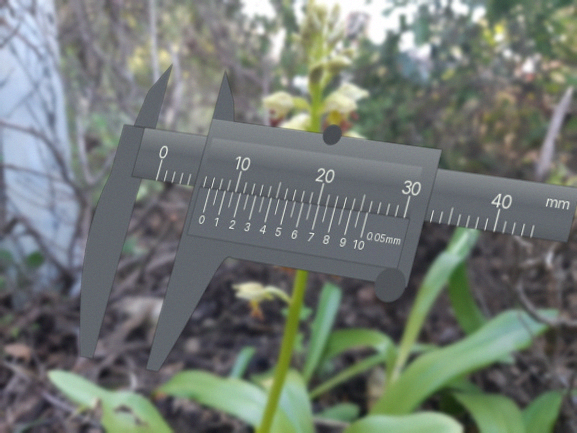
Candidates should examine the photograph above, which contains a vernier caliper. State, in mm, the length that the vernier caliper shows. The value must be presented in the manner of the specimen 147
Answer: 6.8
